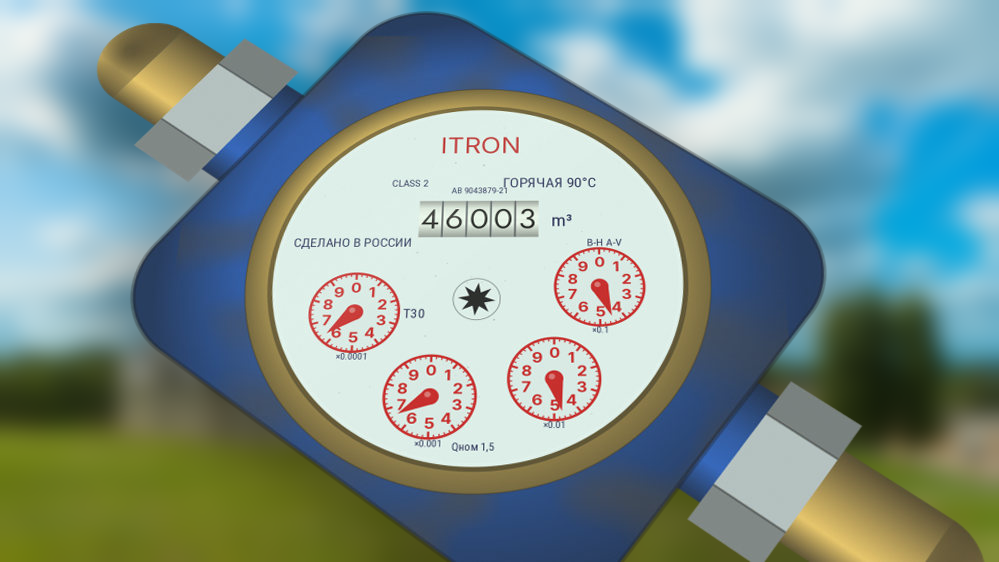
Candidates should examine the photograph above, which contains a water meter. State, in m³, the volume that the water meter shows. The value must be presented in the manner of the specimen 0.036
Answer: 46003.4466
